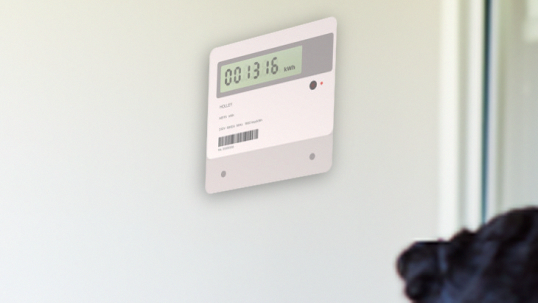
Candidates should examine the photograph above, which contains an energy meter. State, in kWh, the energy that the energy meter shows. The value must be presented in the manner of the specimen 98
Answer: 1316
